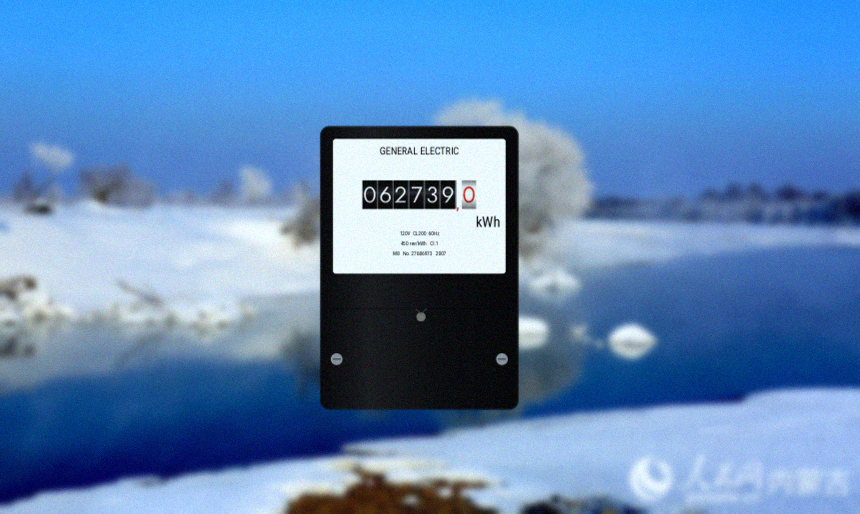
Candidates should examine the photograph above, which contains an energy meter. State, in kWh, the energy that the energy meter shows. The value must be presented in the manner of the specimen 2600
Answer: 62739.0
